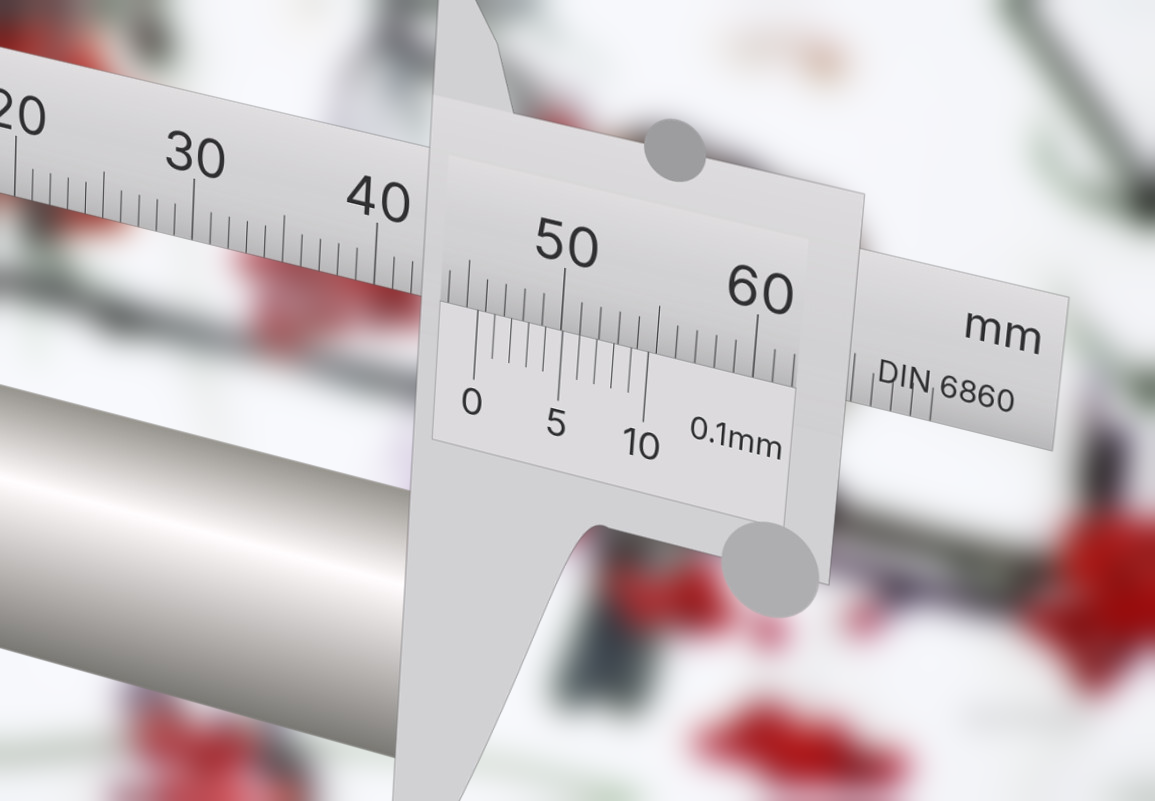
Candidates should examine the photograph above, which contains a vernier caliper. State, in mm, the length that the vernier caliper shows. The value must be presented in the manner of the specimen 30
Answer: 45.6
